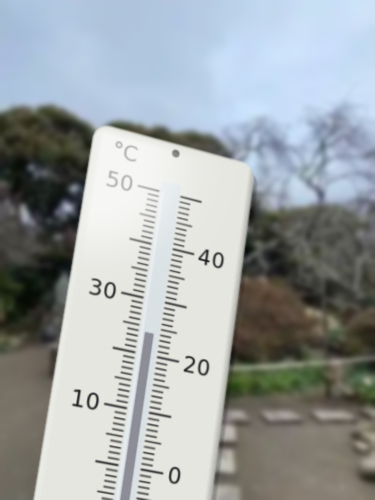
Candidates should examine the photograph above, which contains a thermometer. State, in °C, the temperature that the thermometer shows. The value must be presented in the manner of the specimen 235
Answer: 24
